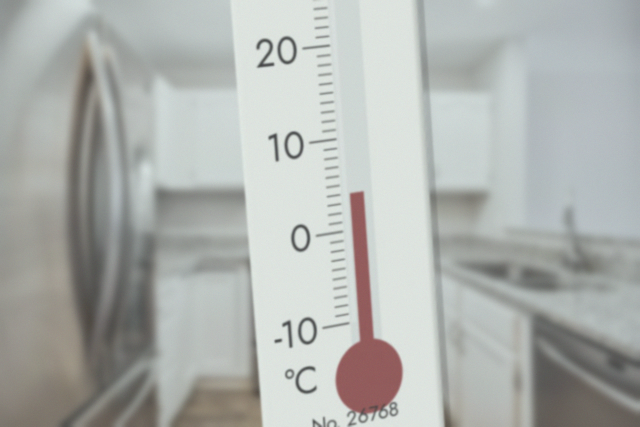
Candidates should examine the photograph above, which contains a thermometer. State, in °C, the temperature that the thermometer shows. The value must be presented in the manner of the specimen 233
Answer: 4
